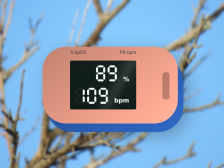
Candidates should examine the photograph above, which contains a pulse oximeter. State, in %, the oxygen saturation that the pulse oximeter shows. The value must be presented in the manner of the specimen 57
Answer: 89
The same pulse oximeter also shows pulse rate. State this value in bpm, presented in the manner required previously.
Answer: 109
